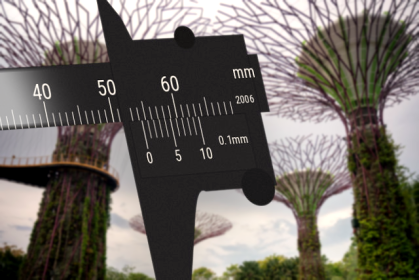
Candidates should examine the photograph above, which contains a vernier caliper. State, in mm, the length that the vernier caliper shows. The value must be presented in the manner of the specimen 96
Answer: 54.4
